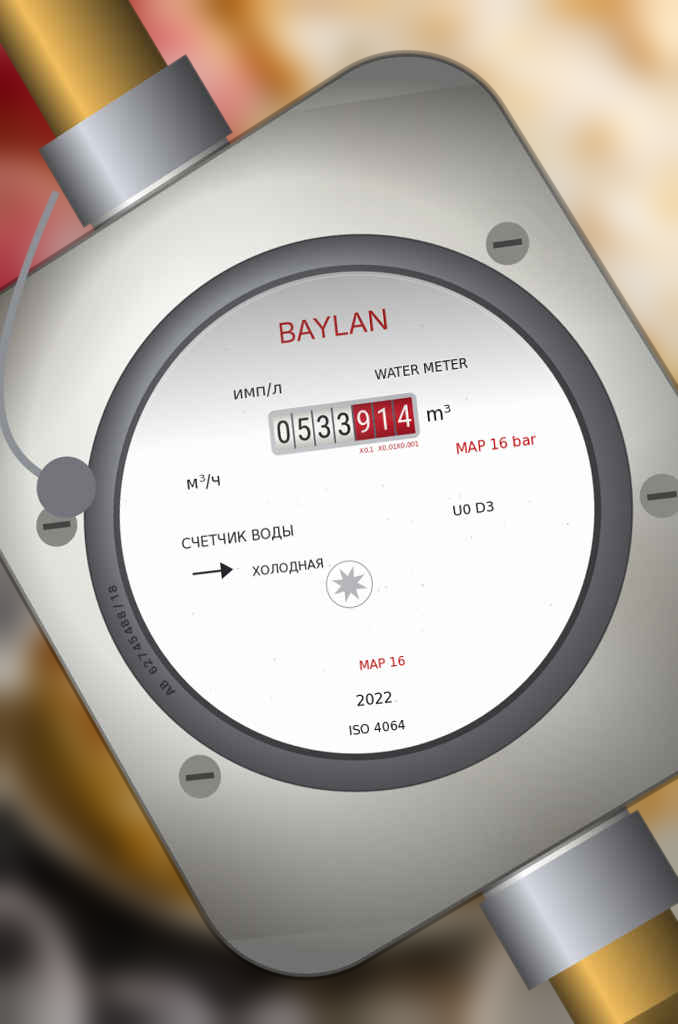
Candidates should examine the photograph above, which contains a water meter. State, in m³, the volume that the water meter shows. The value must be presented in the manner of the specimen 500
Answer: 533.914
